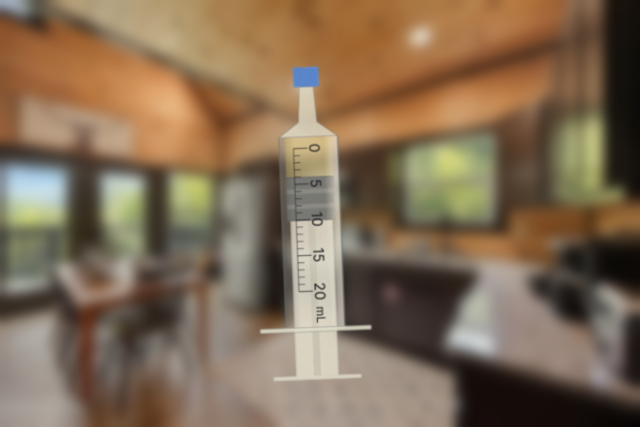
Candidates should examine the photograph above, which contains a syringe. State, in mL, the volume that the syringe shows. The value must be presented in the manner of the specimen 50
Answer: 4
